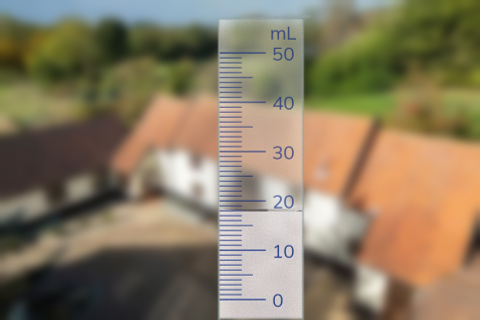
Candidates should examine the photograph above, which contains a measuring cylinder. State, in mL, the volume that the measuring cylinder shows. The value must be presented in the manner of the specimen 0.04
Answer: 18
